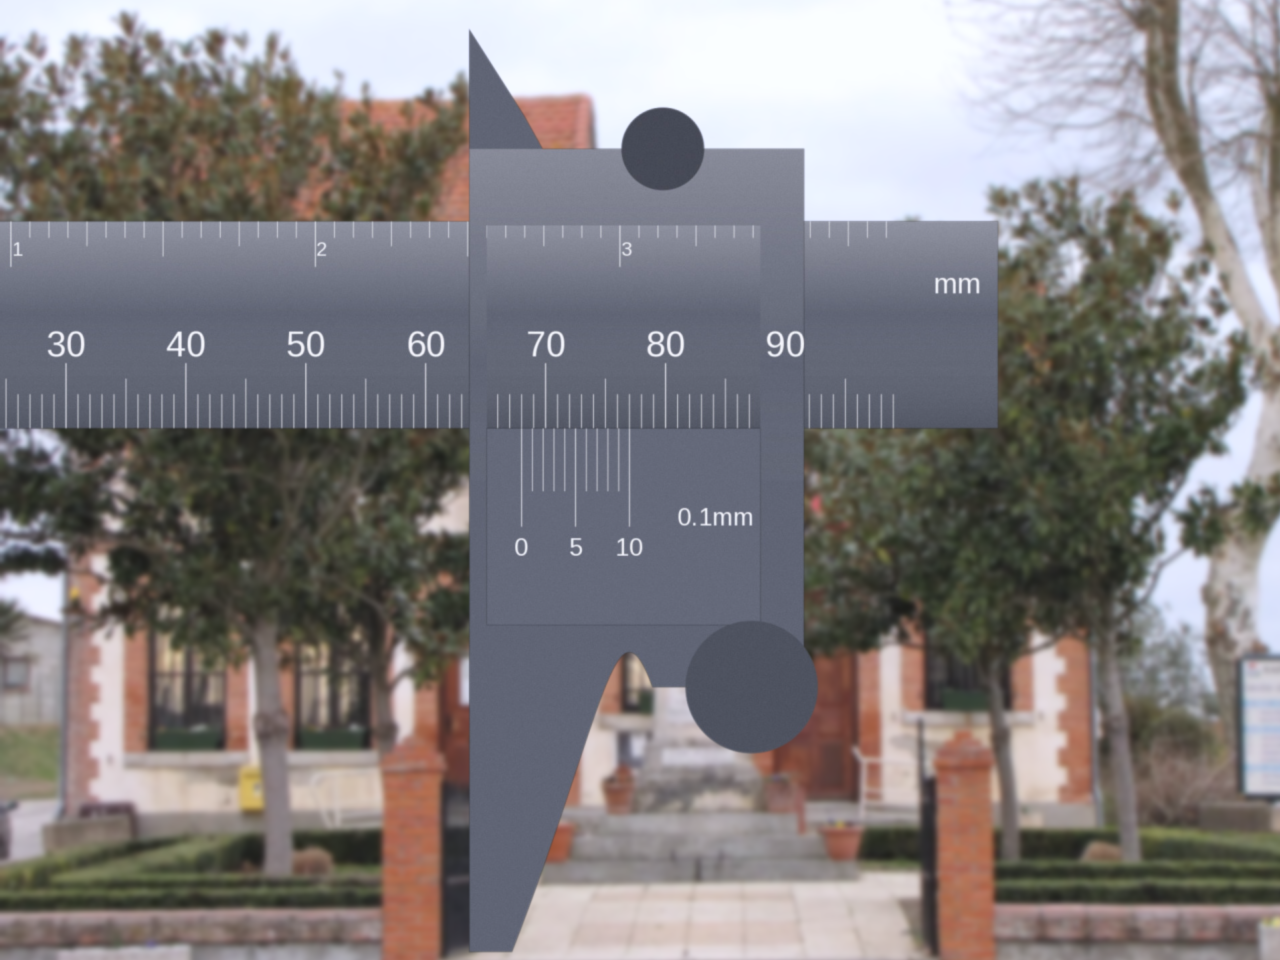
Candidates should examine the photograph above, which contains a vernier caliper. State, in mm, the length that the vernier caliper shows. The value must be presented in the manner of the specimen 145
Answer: 68.0
